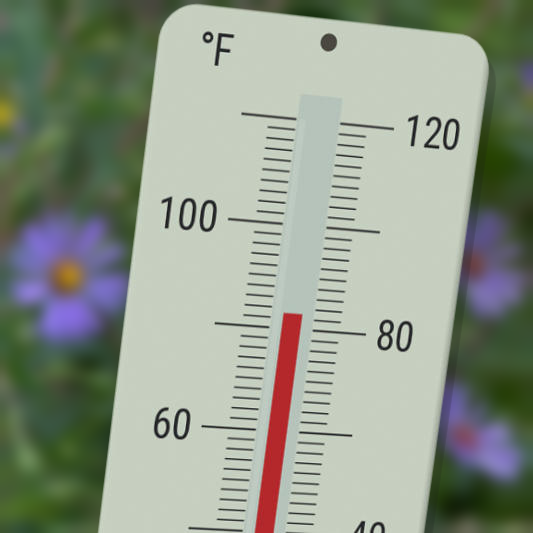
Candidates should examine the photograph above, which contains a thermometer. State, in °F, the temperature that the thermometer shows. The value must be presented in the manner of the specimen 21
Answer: 83
